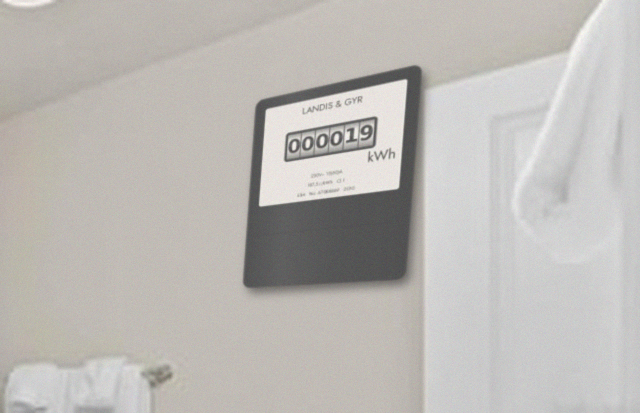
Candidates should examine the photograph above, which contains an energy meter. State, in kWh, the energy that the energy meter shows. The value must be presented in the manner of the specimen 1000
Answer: 19
